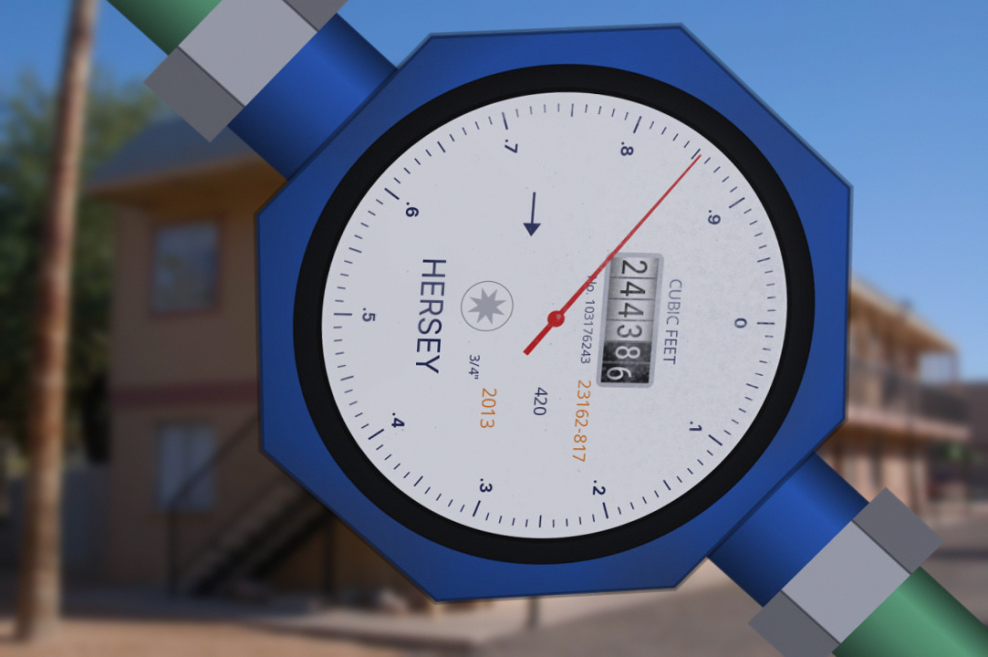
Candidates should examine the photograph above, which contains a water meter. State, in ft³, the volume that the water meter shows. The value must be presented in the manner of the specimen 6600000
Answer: 244385.85
